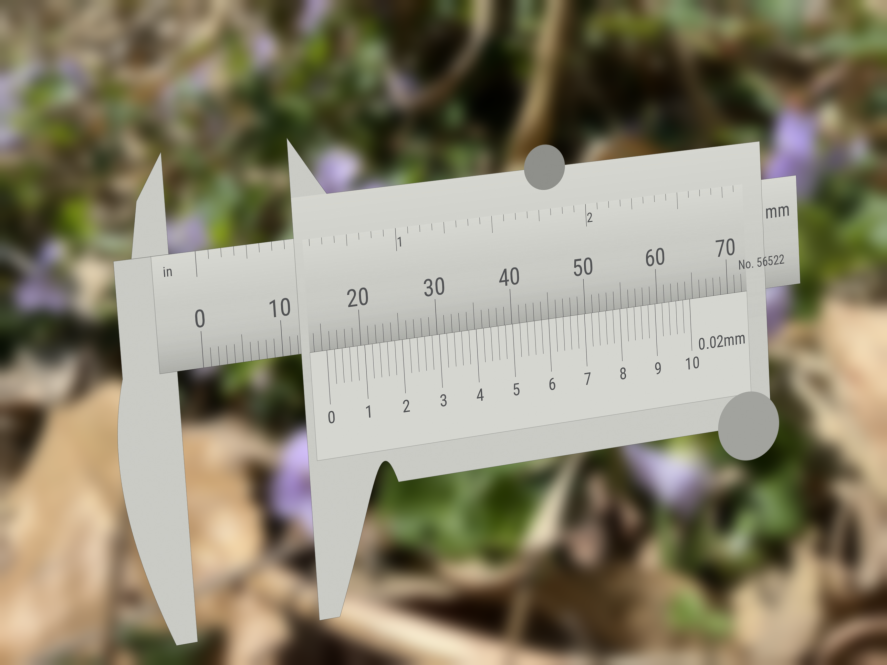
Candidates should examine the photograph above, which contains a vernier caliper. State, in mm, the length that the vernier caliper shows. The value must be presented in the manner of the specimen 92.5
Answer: 15.6
